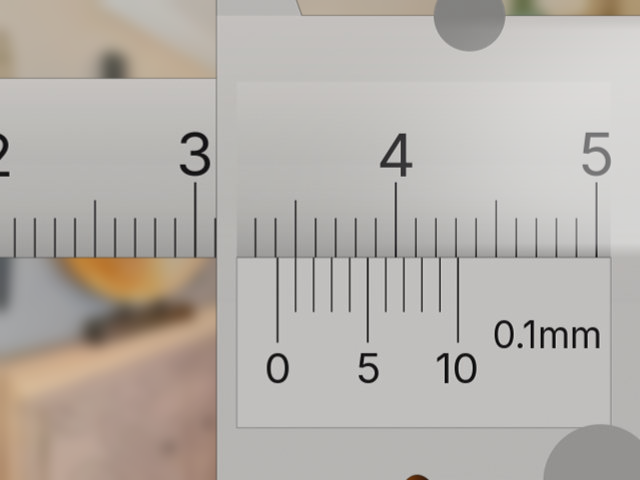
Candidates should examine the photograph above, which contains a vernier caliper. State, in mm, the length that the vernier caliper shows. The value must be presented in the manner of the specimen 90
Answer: 34.1
